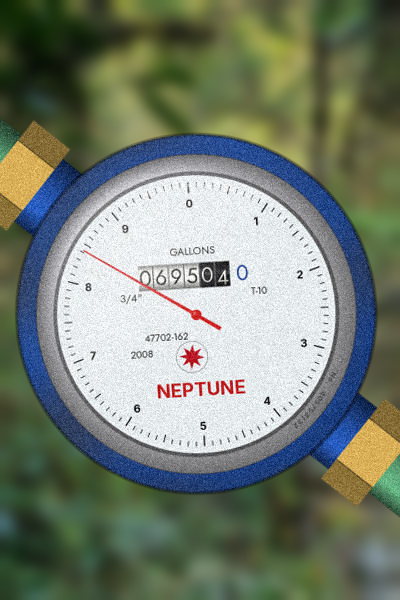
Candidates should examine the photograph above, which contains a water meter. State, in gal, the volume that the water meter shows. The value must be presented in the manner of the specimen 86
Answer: 695038.4
